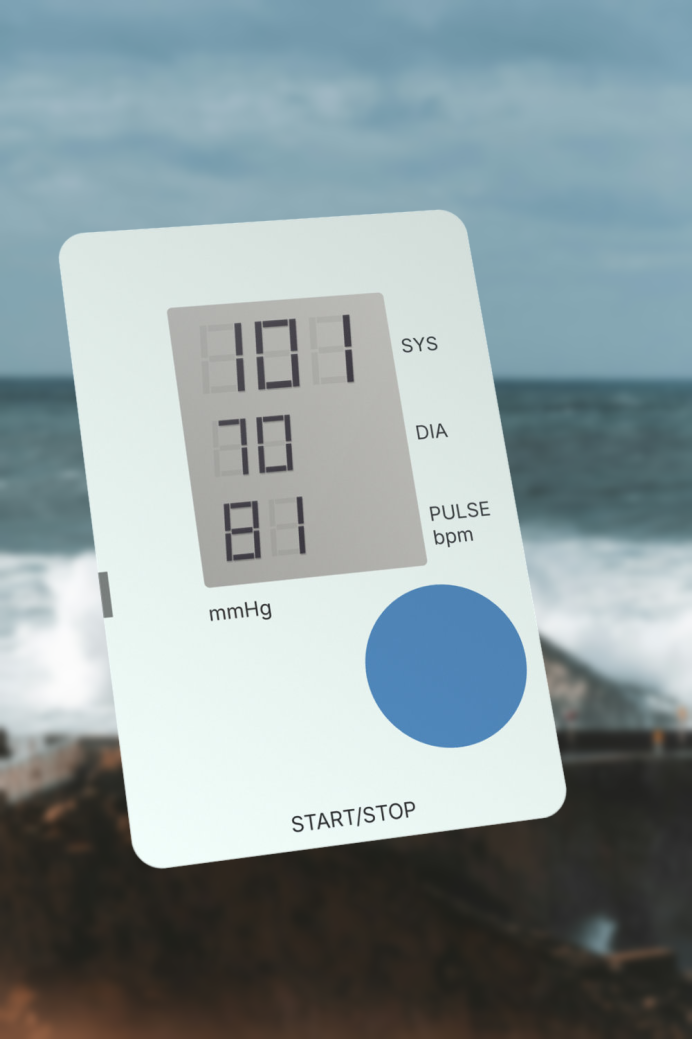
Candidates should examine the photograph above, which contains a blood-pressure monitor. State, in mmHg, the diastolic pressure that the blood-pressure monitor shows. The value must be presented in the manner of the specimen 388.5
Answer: 70
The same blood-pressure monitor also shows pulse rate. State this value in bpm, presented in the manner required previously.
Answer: 81
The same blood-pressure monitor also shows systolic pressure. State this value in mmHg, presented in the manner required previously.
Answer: 101
